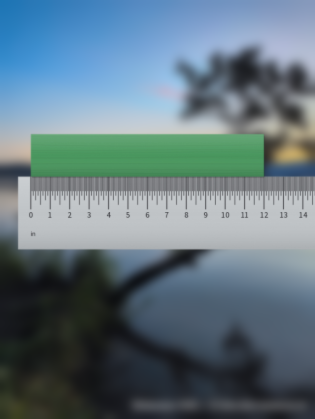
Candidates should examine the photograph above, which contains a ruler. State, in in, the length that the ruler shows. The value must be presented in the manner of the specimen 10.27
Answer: 12
